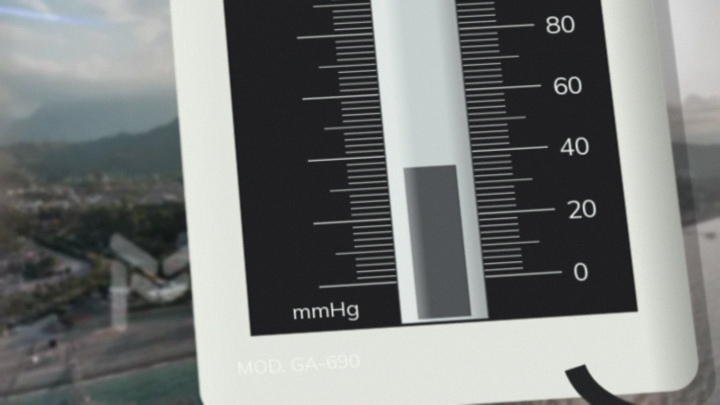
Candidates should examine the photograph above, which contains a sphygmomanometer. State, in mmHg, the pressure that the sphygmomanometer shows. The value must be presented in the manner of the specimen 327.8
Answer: 36
